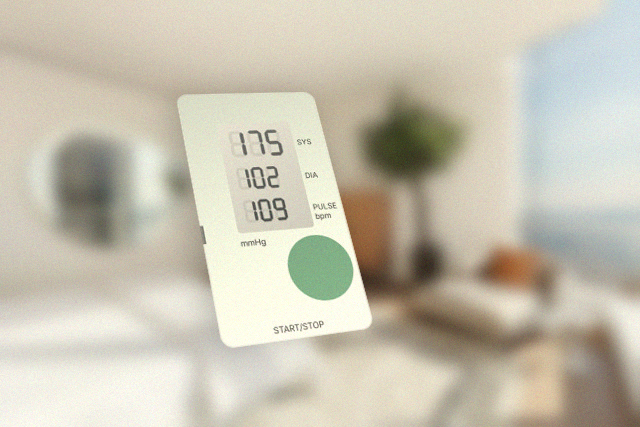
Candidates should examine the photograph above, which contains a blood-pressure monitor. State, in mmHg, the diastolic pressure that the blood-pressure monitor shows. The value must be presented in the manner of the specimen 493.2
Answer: 102
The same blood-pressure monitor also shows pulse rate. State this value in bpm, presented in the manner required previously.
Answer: 109
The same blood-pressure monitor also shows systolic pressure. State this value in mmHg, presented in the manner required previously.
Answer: 175
